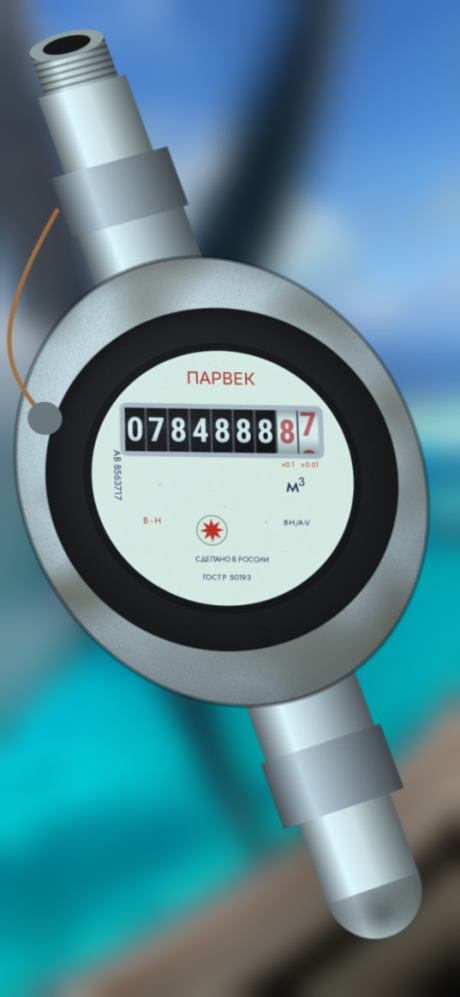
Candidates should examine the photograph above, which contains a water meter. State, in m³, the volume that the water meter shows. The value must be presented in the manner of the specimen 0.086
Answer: 784888.87
